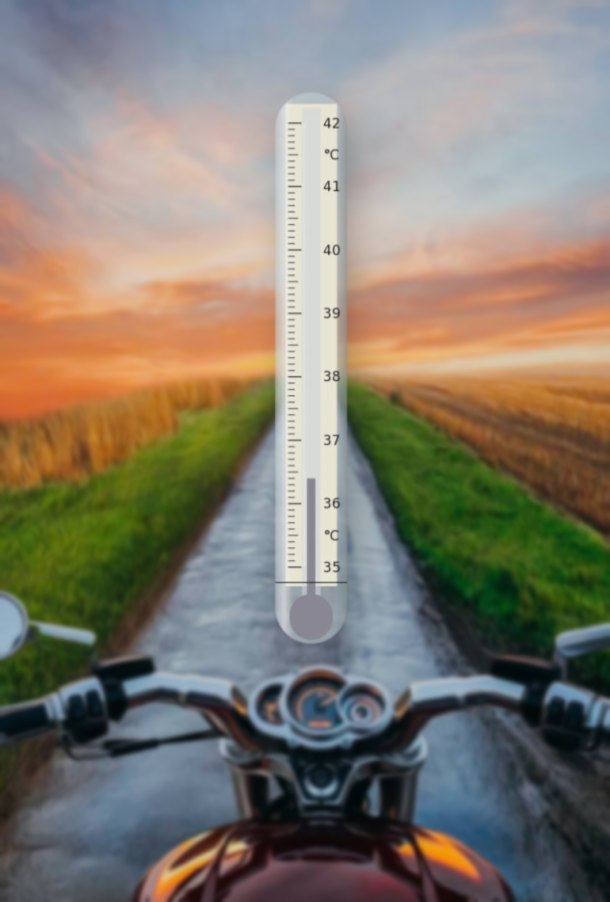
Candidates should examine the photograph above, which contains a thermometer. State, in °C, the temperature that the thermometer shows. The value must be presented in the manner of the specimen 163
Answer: 36.4
